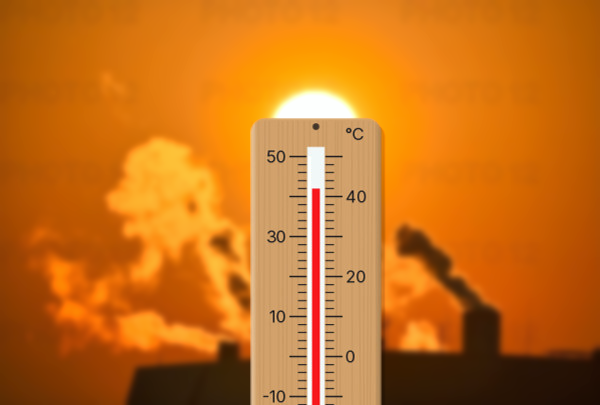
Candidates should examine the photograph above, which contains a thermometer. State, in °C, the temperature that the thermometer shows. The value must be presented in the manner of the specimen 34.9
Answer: 42
